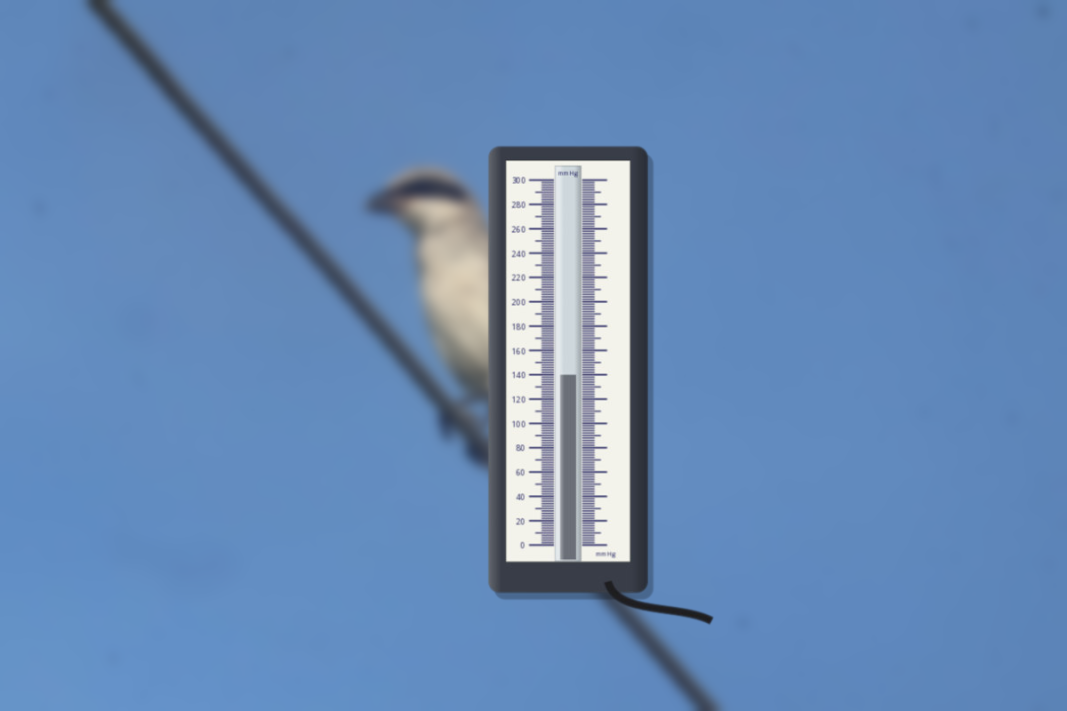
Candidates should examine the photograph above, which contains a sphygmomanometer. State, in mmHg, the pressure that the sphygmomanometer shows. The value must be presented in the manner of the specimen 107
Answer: 140
